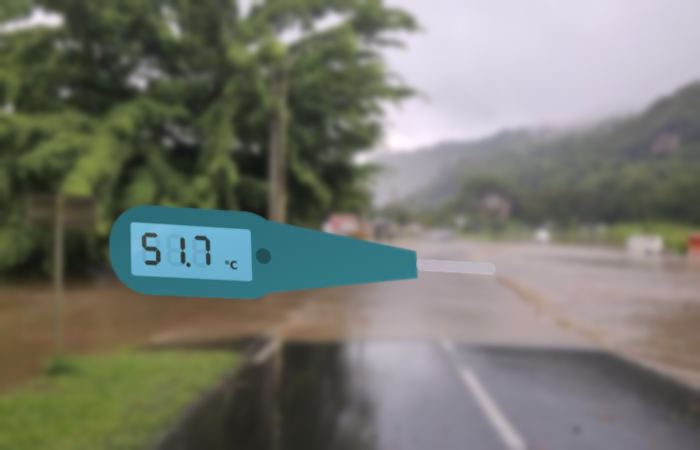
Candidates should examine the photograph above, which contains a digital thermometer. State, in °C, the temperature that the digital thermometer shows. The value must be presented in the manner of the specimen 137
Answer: 51.7
